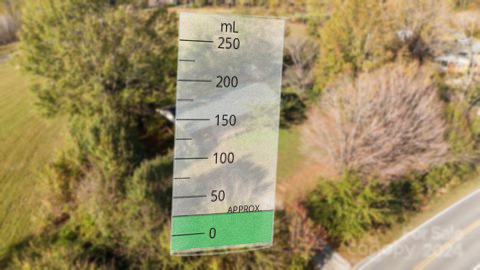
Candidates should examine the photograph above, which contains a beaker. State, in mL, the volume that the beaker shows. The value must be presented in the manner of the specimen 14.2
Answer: 25
